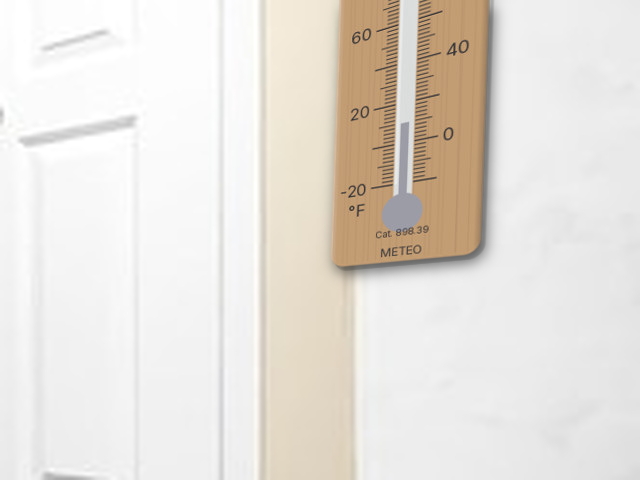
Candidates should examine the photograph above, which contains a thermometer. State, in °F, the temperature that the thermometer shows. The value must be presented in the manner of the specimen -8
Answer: 10
